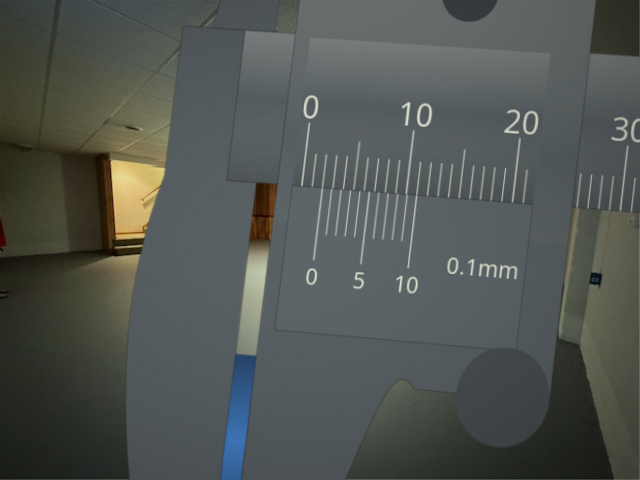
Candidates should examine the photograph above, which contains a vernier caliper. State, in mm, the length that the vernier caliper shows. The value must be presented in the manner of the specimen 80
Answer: 2.0
